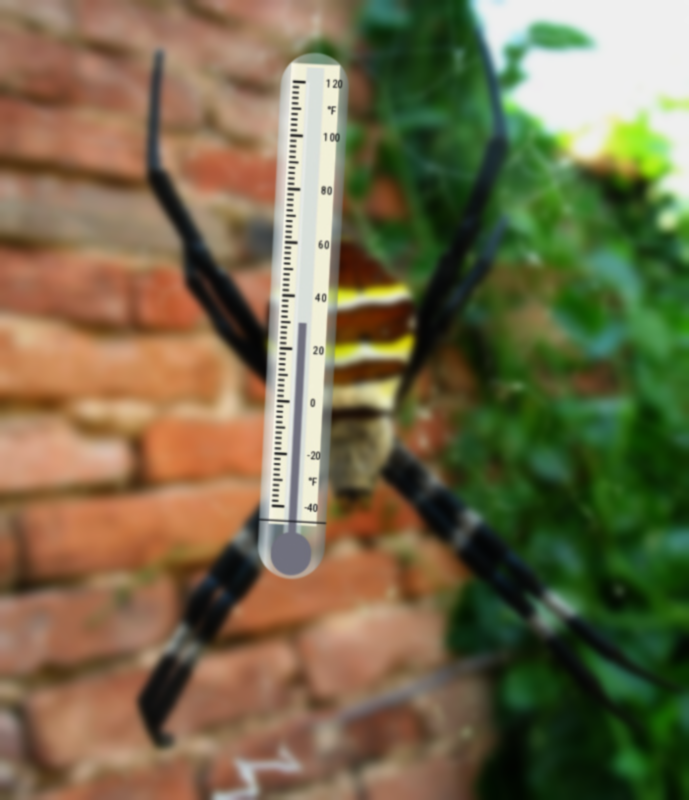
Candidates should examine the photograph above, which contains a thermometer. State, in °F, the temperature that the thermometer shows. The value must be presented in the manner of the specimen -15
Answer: 30
